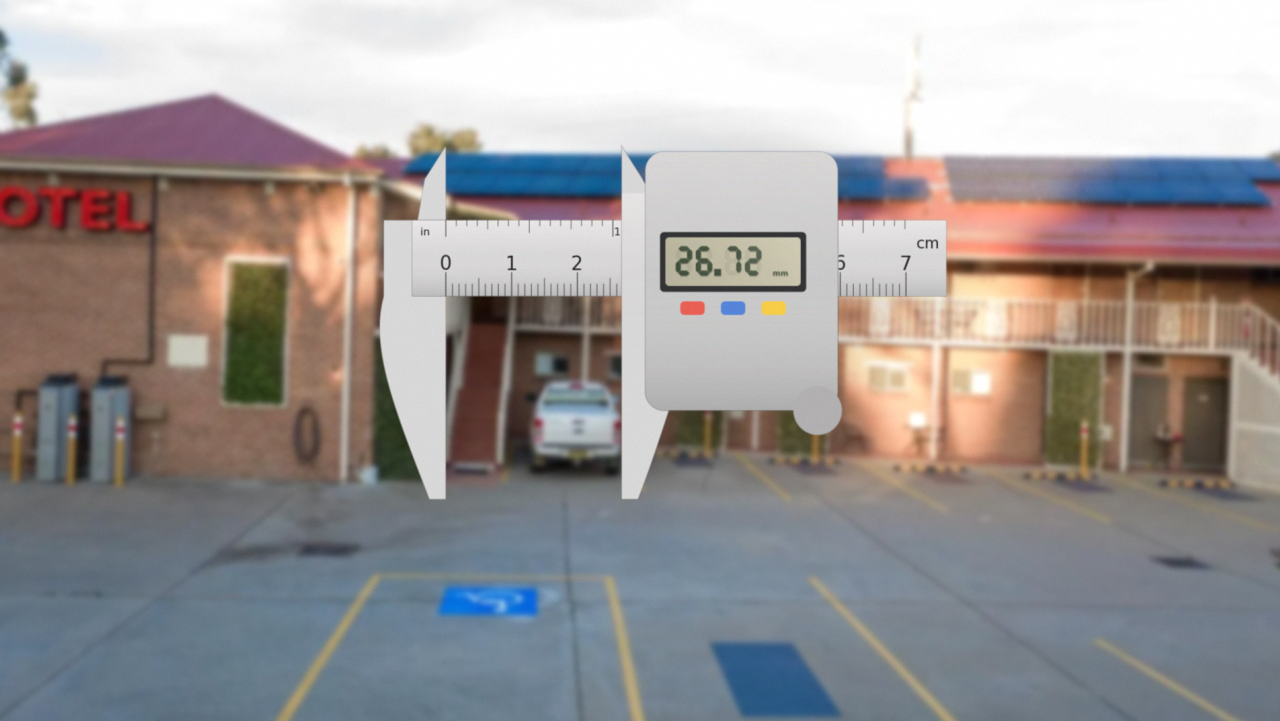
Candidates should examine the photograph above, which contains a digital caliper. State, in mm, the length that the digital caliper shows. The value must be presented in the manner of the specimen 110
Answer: 26.72
